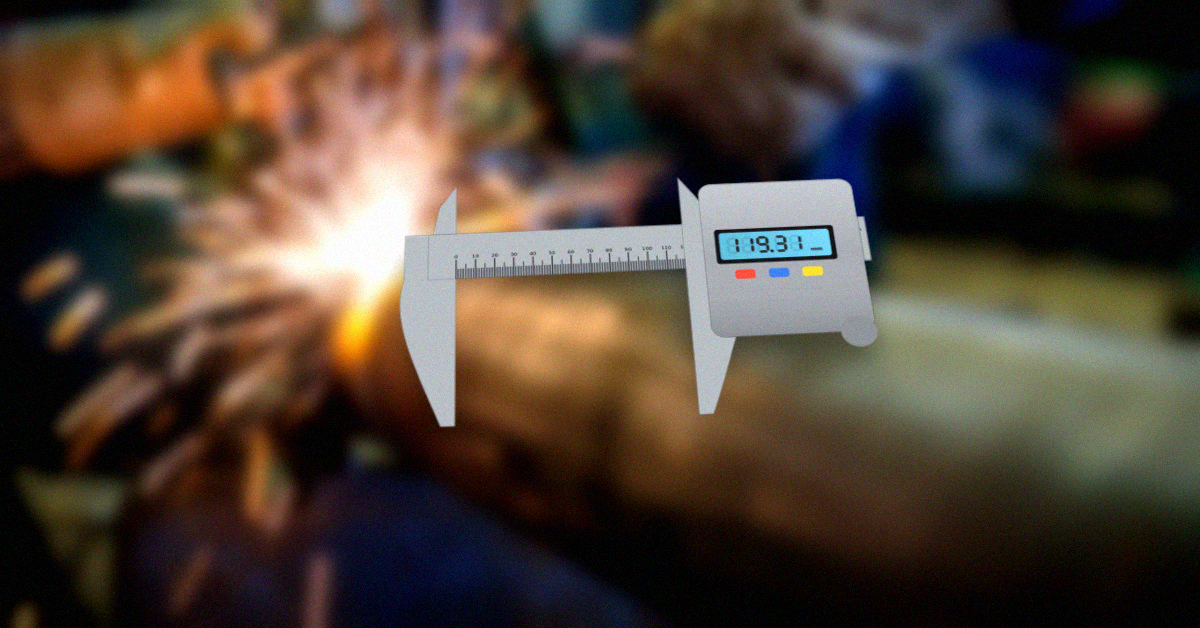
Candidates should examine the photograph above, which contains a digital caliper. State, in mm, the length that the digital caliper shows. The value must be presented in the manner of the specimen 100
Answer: 119.31
